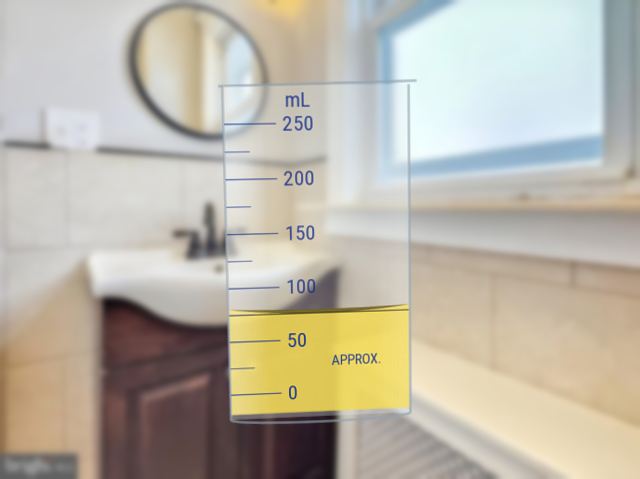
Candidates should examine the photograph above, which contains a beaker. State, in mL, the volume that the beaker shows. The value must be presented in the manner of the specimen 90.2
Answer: 75
